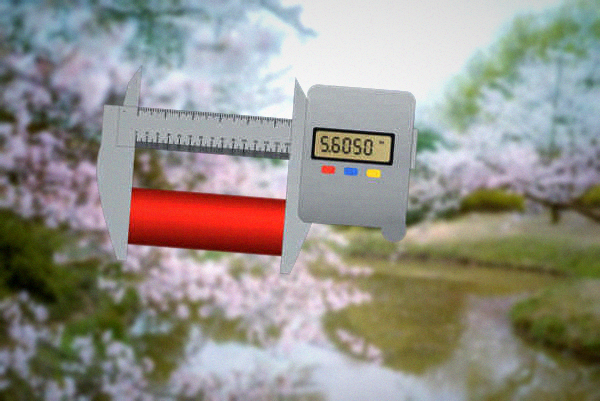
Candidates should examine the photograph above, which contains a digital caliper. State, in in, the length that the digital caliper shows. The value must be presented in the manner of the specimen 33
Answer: 5.6050
